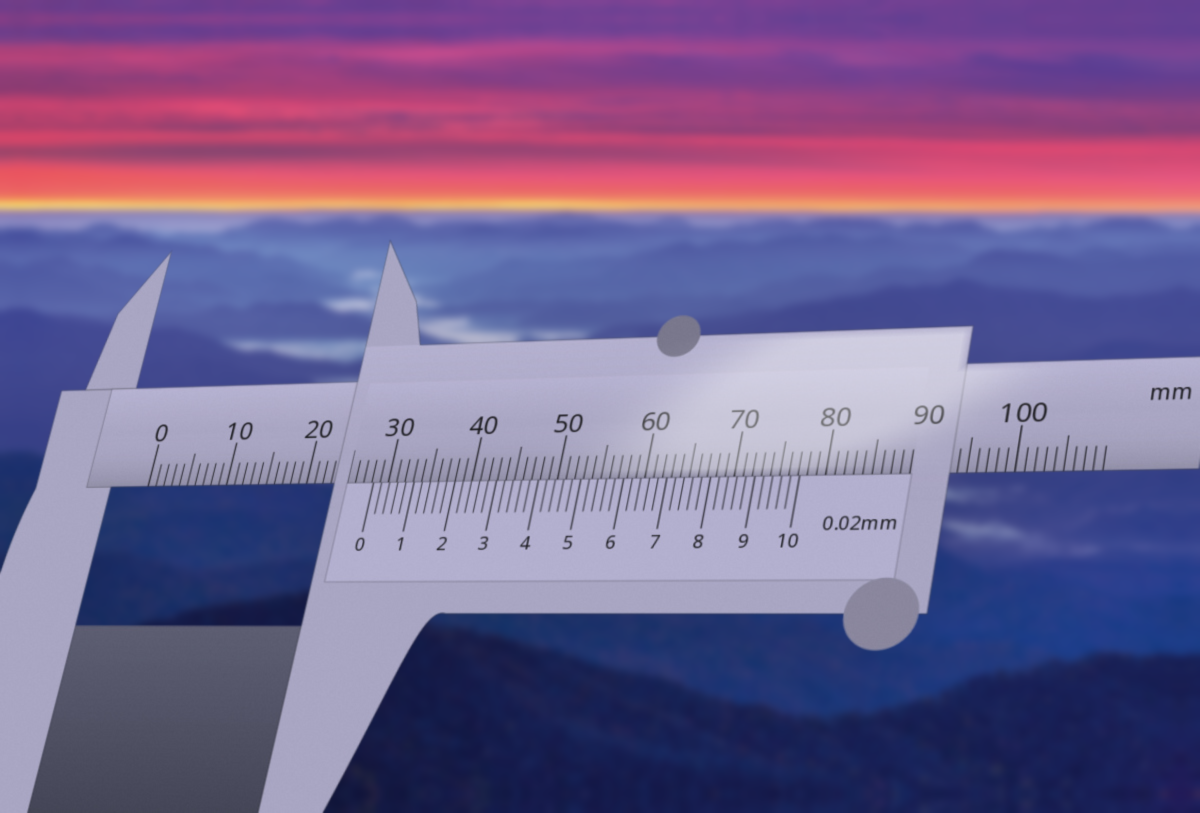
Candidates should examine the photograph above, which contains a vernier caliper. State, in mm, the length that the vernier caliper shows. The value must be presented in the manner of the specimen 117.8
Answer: 28.2
